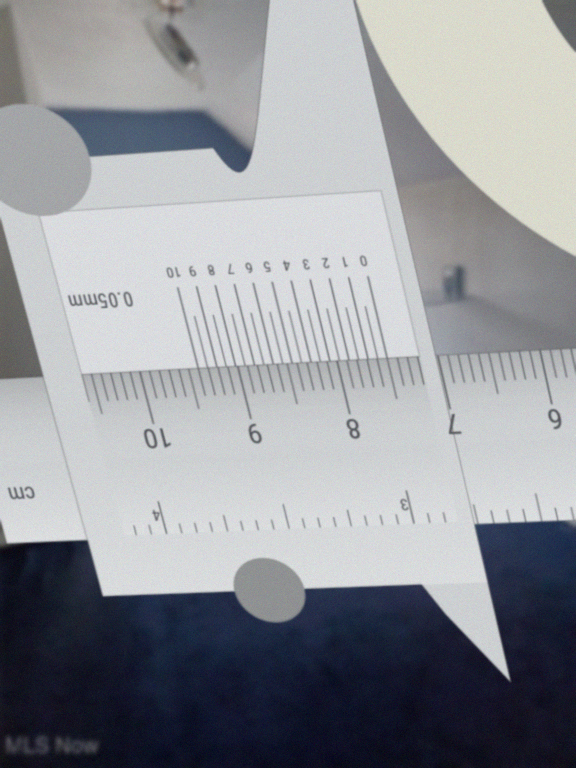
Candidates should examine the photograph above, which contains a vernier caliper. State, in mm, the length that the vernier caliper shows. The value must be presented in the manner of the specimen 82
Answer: 75.0
